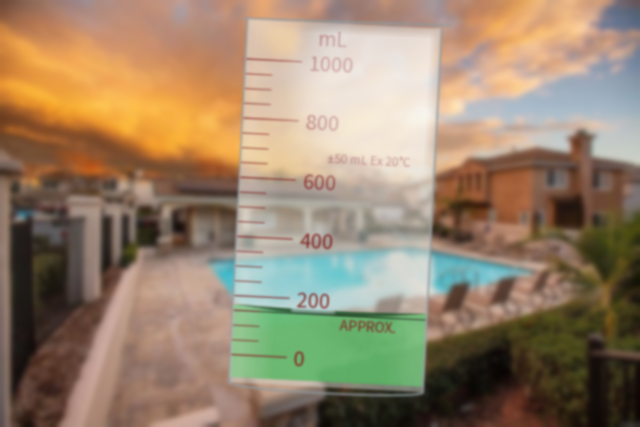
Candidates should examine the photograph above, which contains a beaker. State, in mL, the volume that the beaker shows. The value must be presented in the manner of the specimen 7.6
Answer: 150
